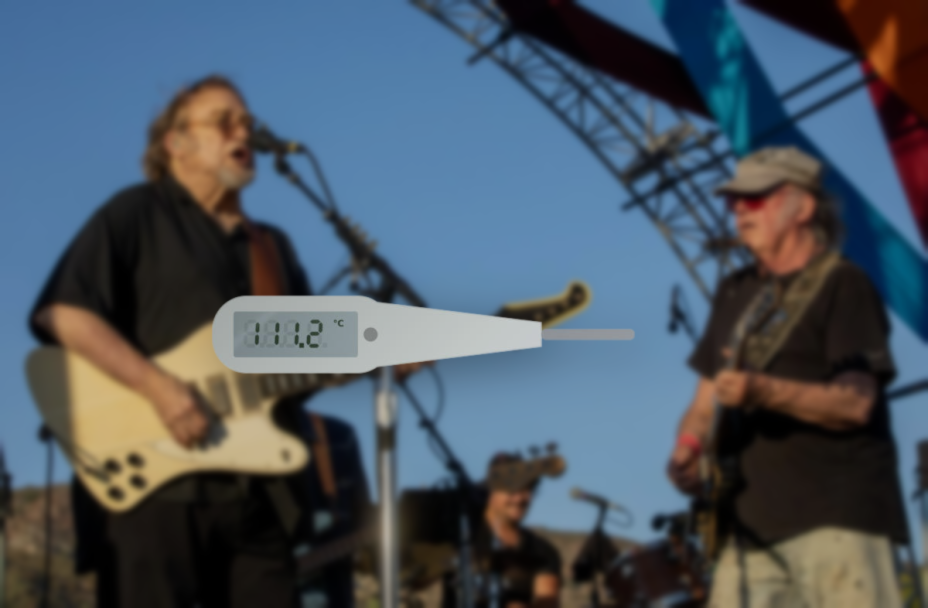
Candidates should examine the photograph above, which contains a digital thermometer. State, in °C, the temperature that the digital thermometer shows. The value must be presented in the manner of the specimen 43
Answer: 111.2
